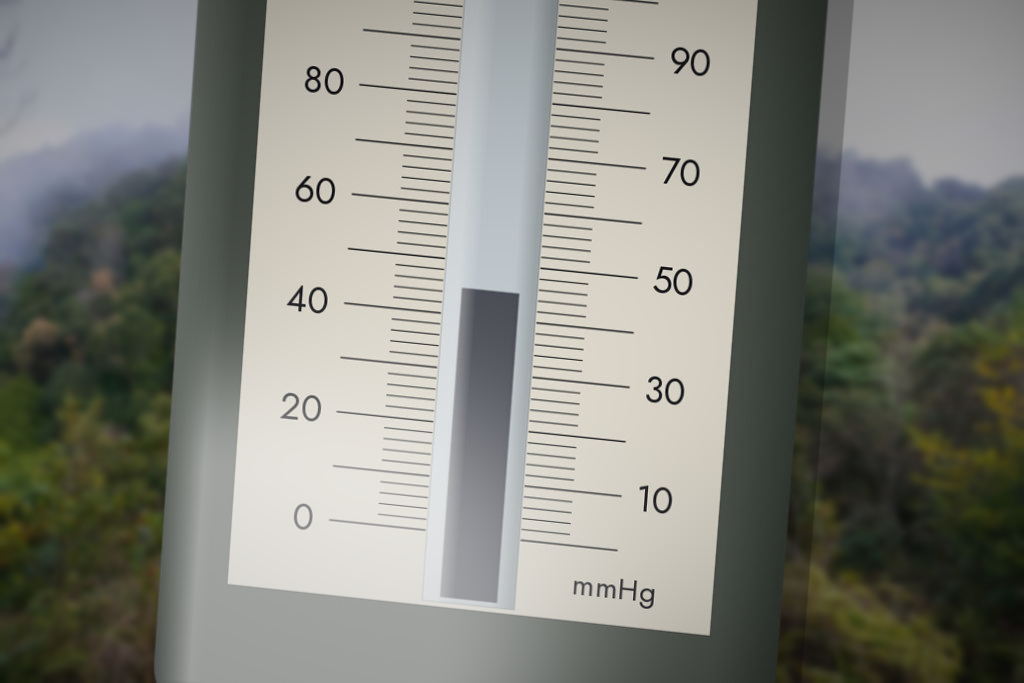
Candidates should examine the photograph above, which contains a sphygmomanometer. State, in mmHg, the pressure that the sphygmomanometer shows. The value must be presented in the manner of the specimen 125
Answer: 45
